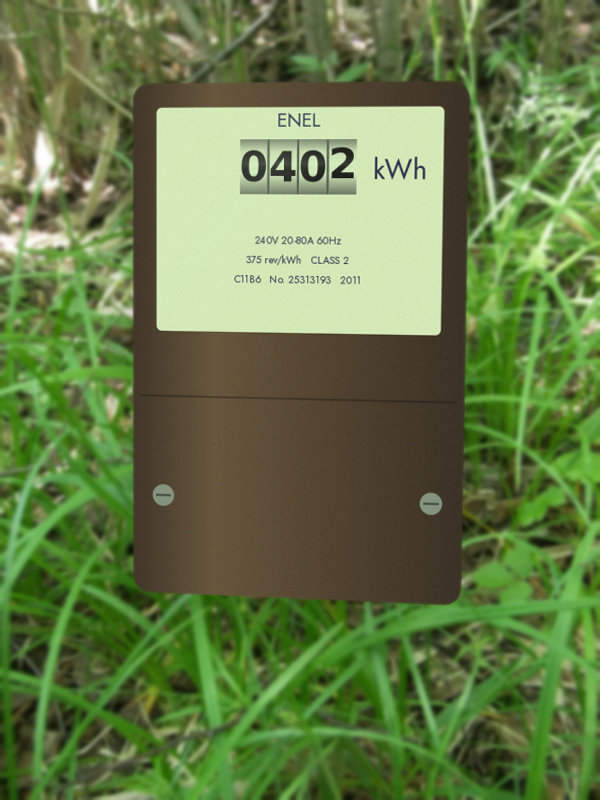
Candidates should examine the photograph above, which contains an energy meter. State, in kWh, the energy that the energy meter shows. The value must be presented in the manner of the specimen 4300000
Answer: 402
